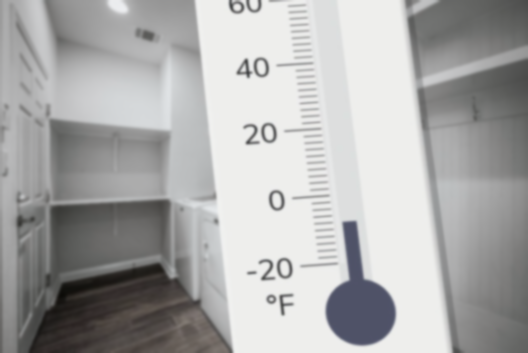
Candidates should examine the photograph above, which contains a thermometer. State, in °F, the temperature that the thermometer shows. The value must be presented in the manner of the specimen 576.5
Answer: -8
